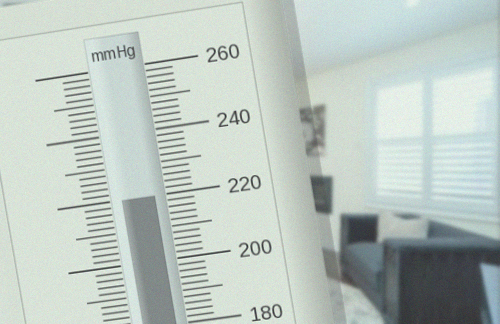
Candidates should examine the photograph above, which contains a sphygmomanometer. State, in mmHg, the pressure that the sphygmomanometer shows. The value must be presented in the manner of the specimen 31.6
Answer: 220
